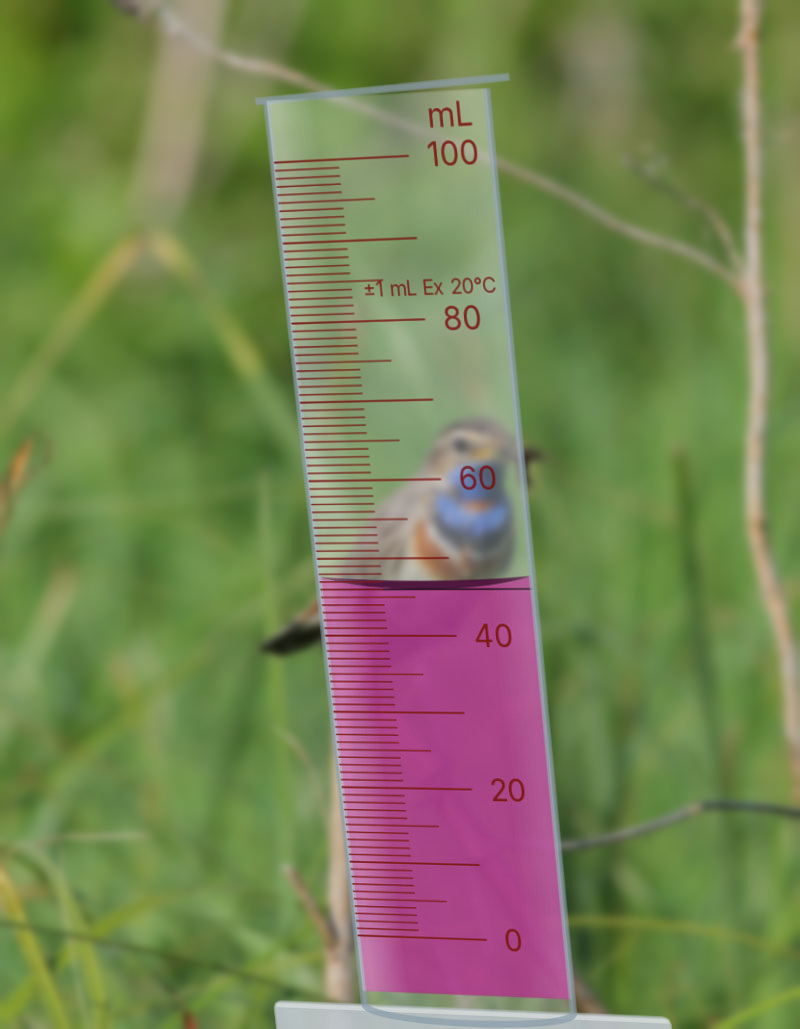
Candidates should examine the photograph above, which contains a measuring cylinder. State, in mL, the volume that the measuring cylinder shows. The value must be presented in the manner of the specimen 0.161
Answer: 46
